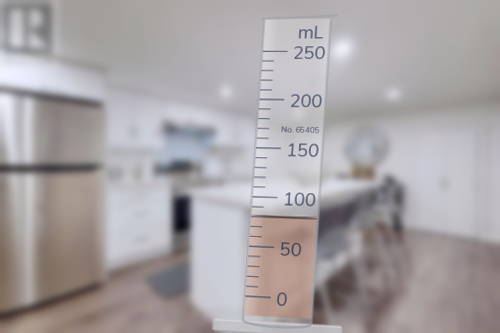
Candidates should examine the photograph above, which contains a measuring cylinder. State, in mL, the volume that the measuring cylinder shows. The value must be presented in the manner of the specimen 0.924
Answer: 80
